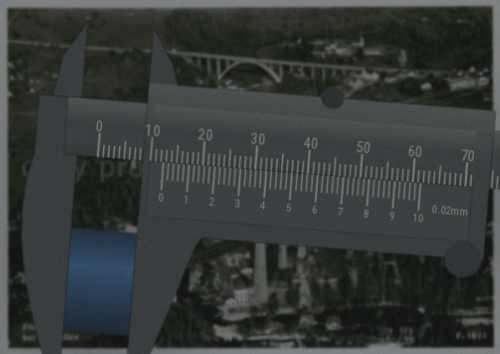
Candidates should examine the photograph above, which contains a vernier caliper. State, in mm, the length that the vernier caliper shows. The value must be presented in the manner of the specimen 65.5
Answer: 12.5
